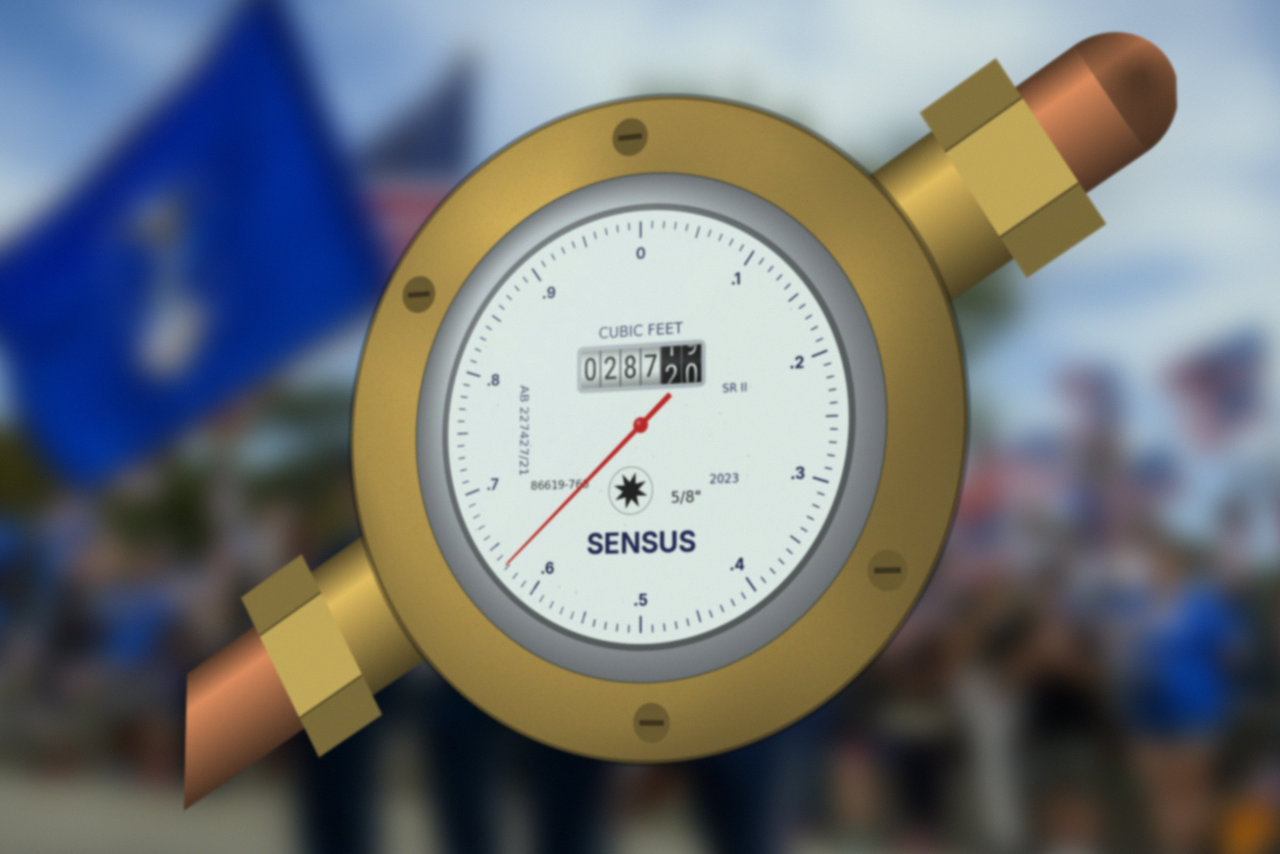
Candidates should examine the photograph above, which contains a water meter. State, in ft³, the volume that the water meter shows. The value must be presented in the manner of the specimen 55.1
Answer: 28719.63
